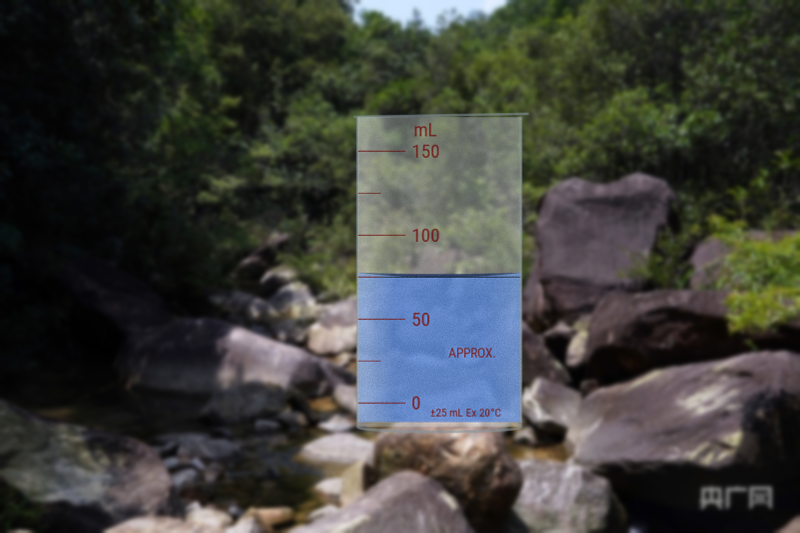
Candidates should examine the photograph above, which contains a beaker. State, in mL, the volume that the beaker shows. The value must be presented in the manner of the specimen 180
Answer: 75
